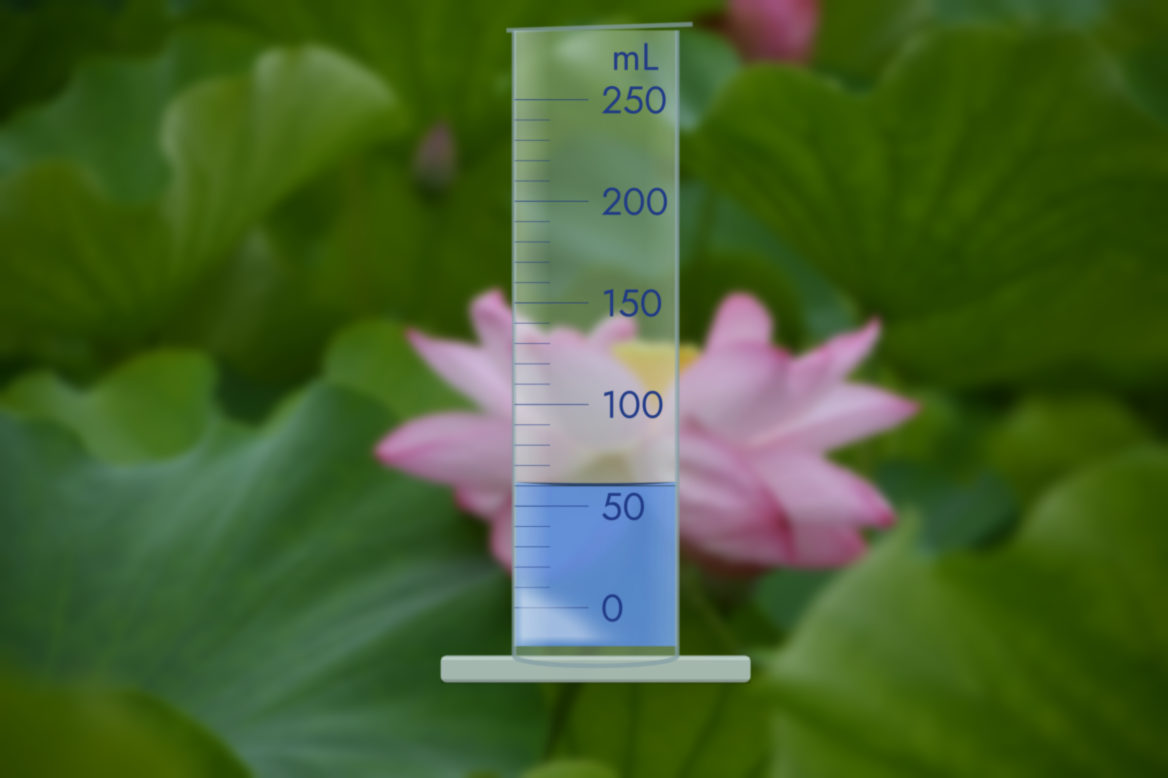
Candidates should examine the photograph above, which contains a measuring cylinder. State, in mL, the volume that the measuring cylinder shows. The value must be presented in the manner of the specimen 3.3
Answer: 60
